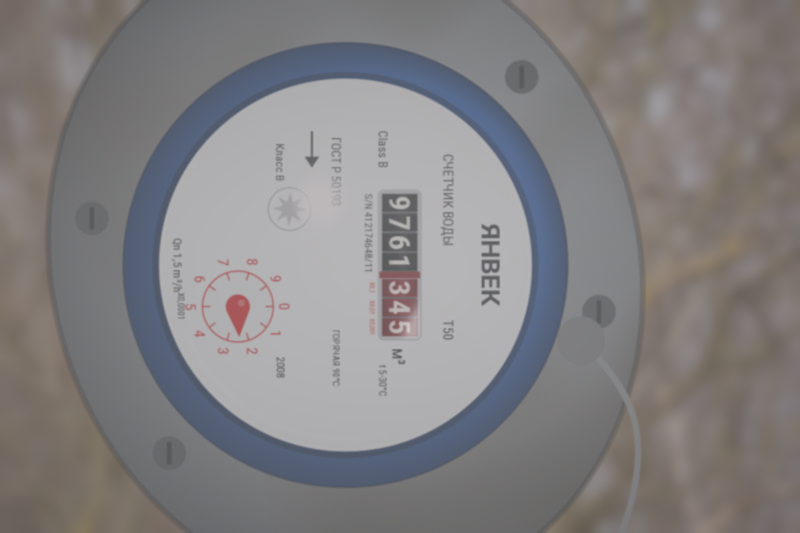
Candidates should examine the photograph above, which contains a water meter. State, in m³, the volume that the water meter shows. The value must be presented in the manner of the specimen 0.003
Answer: 9761.3452
